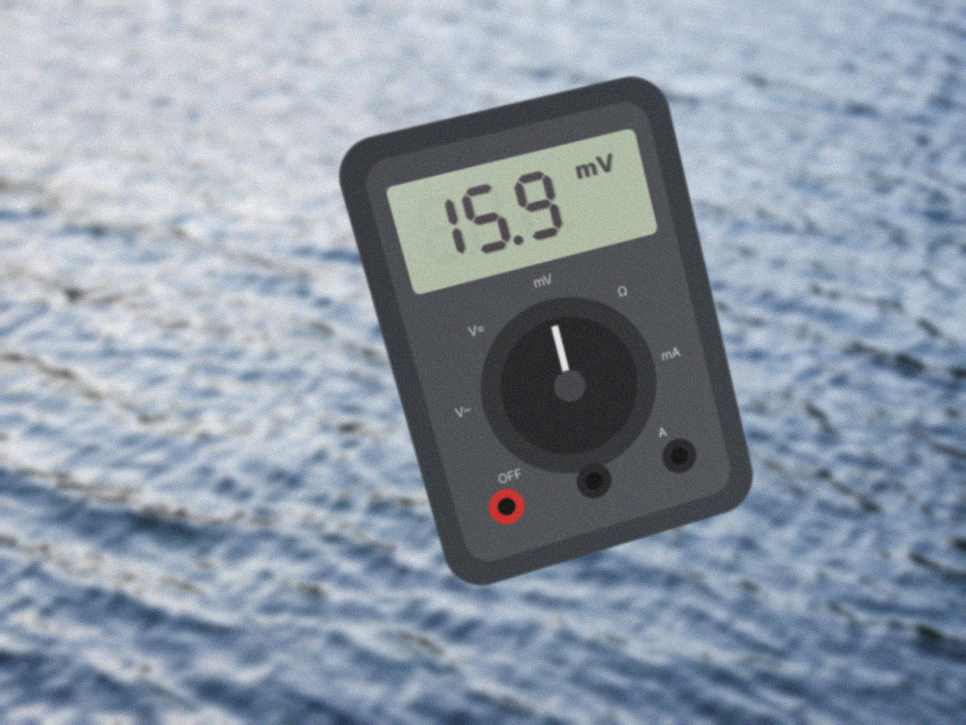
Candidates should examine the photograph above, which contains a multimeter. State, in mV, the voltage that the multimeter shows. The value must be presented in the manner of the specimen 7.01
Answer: 15.9
